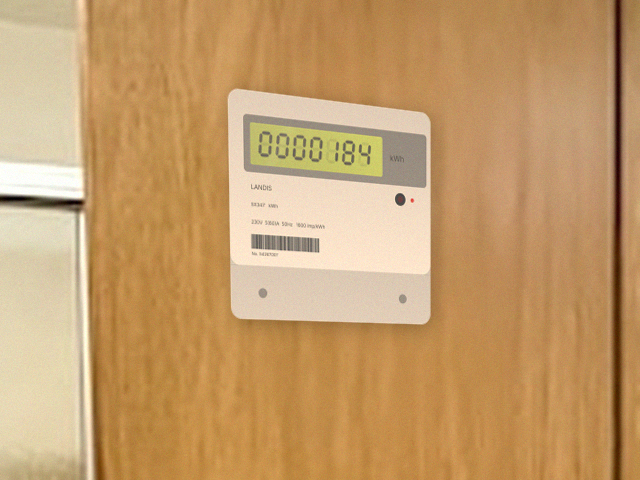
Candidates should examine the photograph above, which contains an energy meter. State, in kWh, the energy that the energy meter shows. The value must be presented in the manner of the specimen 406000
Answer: 184
